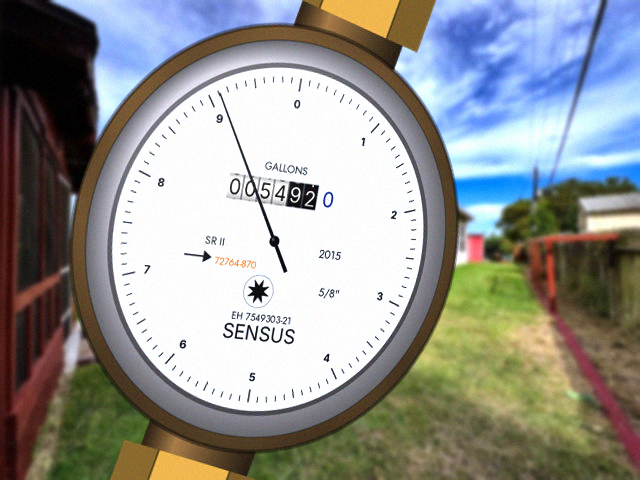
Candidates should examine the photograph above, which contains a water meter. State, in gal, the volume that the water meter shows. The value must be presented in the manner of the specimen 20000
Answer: 54919.1
